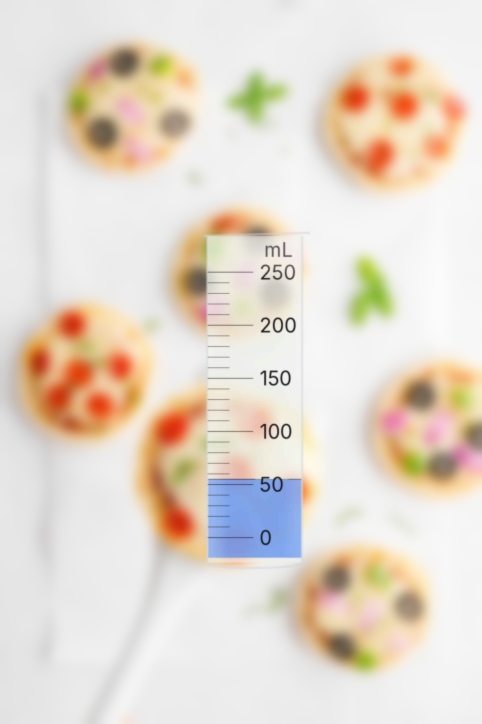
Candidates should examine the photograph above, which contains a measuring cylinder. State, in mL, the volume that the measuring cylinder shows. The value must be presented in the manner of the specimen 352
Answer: 55
